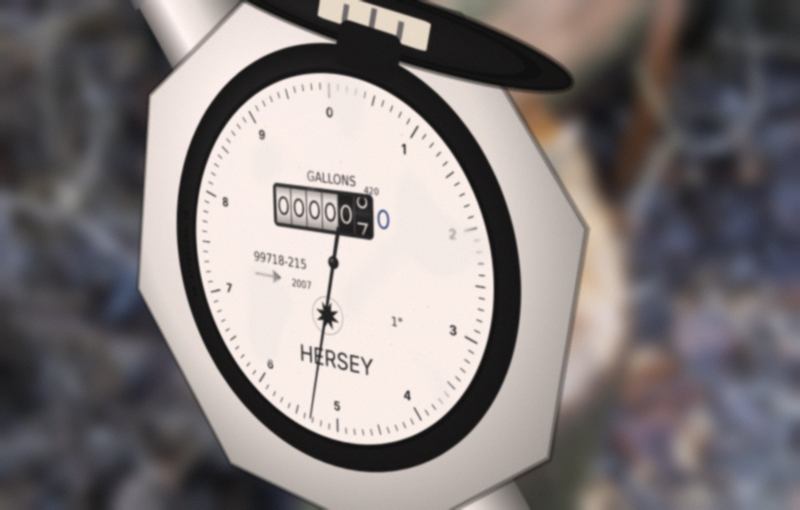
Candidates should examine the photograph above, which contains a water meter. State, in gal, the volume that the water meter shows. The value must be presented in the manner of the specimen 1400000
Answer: 65.3
